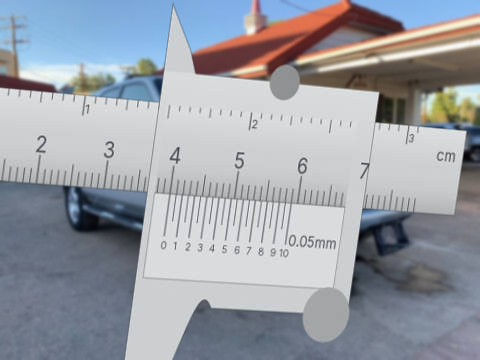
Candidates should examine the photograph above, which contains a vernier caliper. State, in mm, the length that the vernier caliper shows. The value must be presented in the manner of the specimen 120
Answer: 40.0
